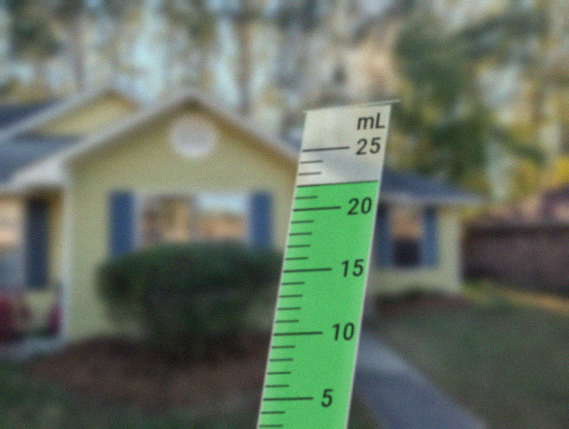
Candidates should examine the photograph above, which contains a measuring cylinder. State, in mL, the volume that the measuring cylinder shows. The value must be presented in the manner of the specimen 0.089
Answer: 22
